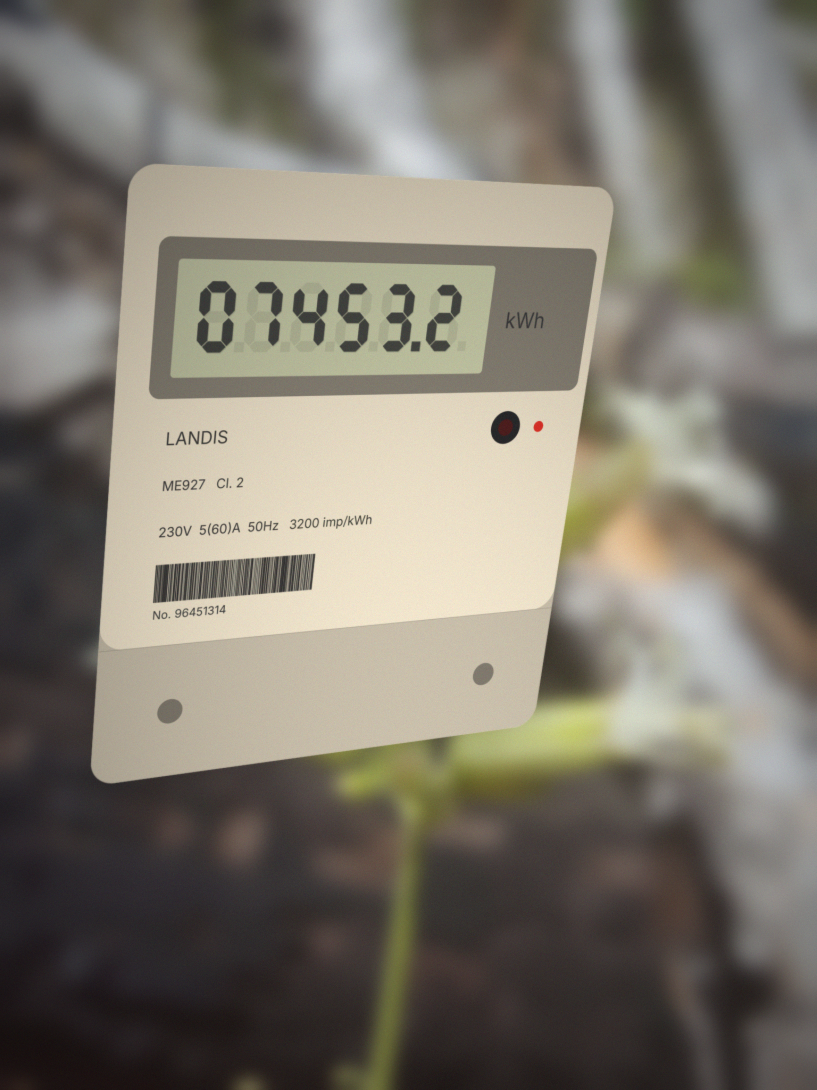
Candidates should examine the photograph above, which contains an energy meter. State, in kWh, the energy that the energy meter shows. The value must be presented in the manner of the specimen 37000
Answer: 7453.2
